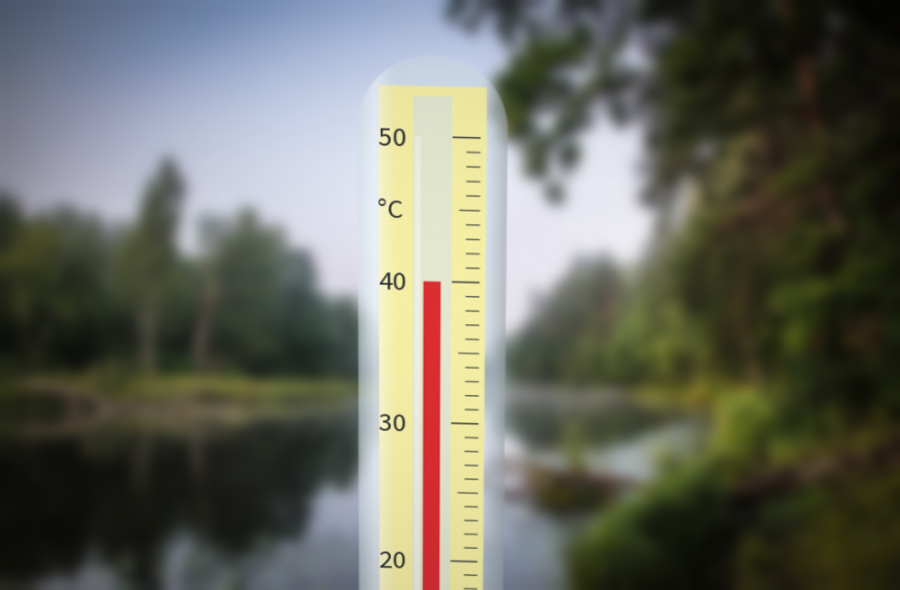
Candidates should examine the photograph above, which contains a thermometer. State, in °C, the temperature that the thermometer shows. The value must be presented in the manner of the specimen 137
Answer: 40
